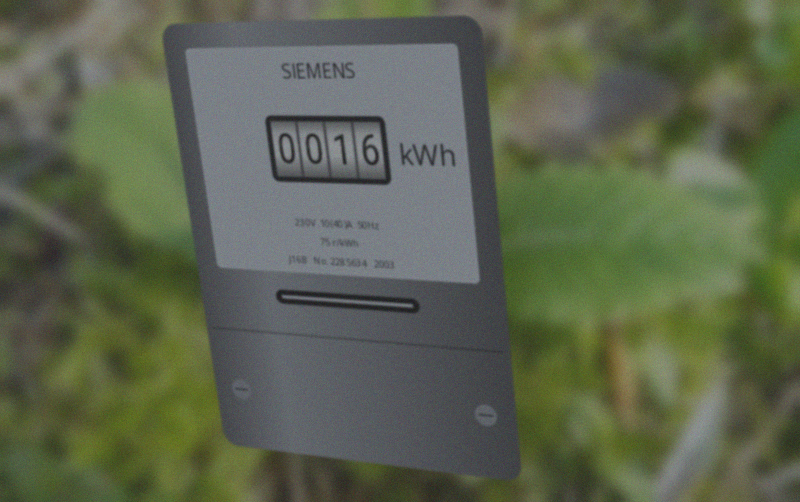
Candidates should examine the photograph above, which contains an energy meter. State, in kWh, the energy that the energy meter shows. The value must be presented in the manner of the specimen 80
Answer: 16
